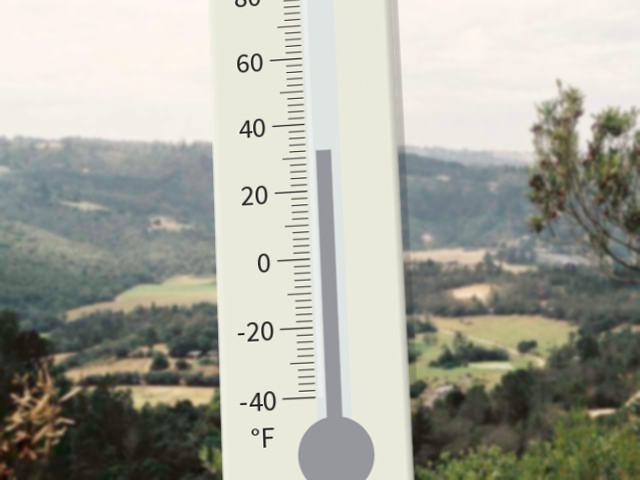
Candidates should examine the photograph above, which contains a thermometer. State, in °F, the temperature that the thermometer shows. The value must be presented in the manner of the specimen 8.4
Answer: 32
